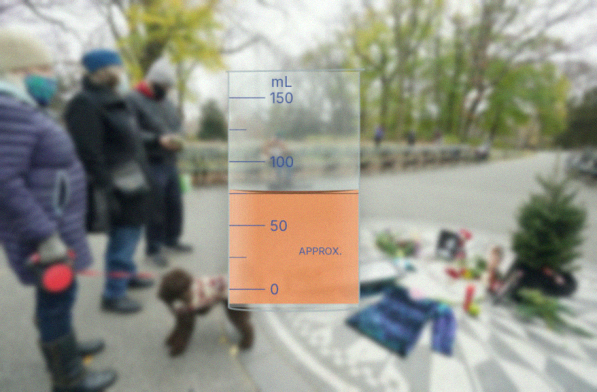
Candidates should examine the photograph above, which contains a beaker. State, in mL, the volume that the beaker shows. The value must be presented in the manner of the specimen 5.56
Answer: 75
